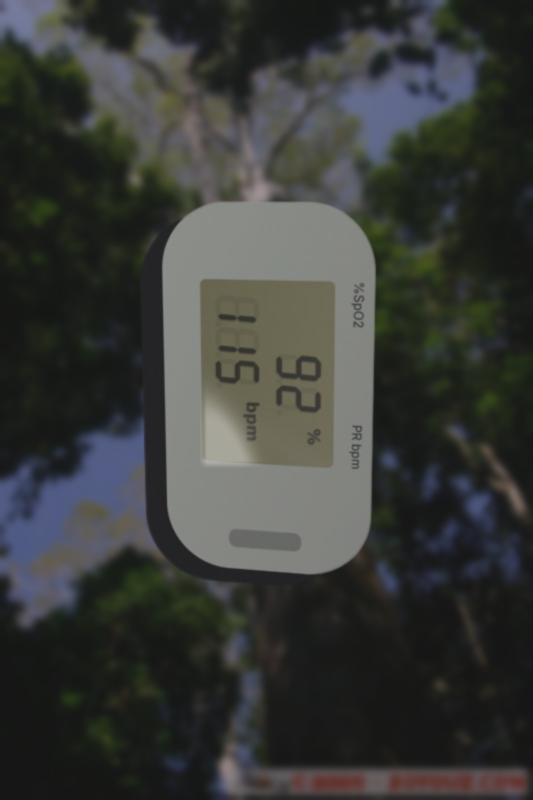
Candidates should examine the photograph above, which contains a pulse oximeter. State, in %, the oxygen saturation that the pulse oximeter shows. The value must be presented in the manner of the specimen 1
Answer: 92
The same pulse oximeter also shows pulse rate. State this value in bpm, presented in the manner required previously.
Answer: 115
